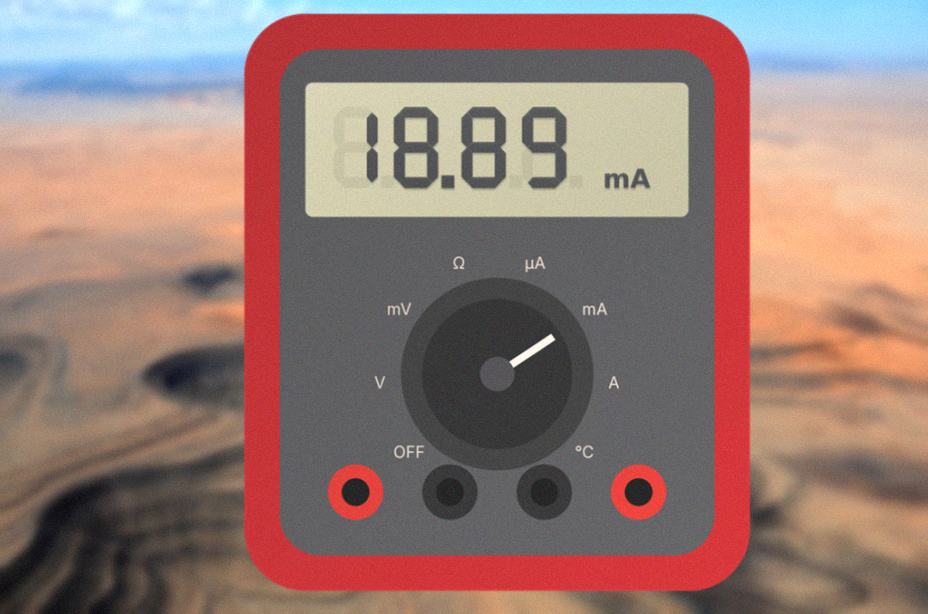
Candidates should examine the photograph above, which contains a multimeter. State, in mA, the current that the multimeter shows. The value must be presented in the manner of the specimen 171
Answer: 18.89
